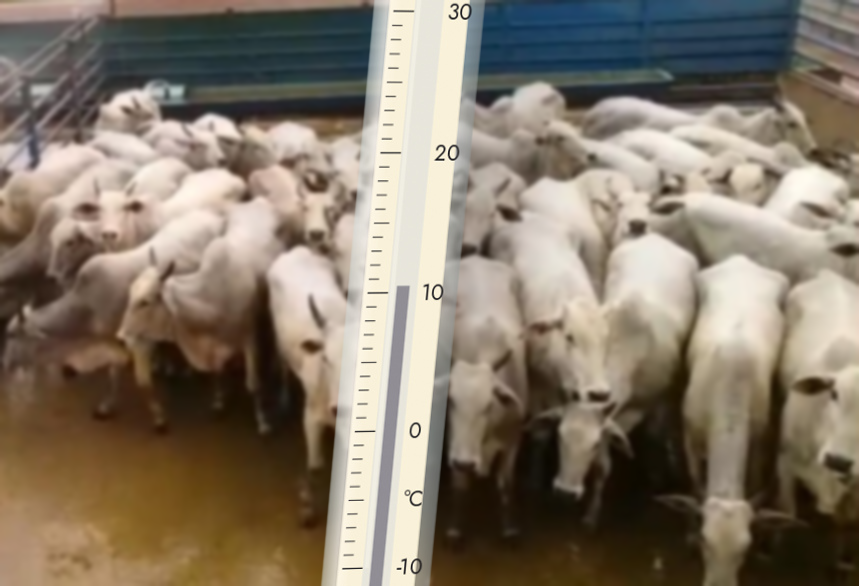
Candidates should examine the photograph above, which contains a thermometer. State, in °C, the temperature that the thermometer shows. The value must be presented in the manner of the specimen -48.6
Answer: 10.5
